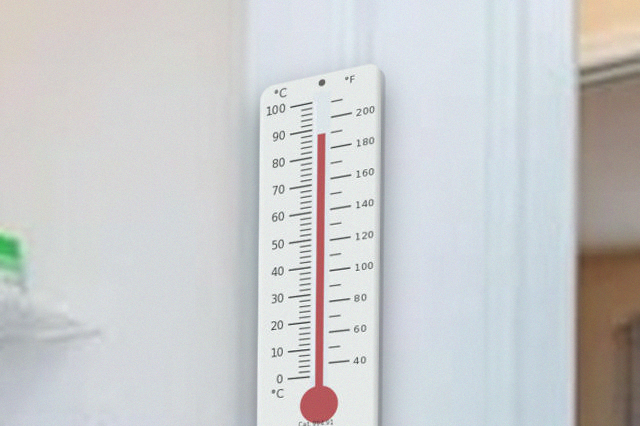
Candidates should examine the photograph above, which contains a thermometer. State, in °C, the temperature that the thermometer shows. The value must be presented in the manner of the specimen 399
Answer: 88
